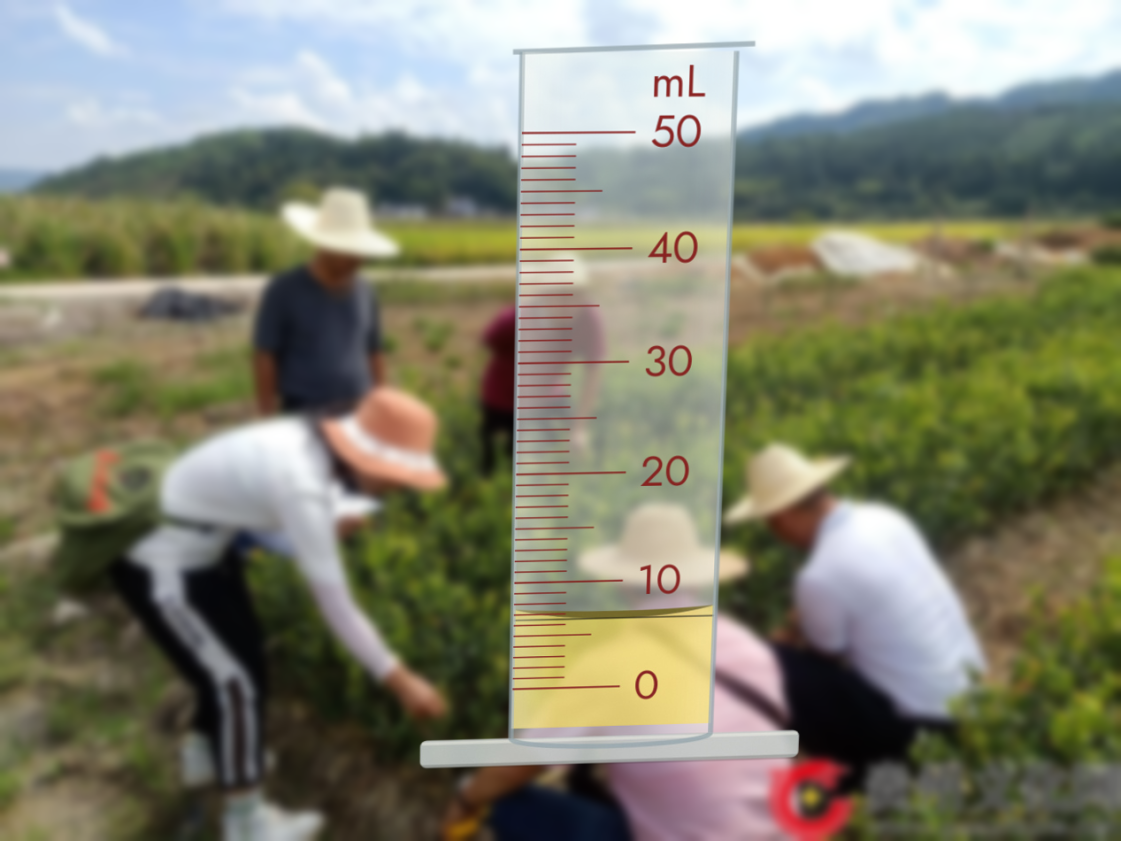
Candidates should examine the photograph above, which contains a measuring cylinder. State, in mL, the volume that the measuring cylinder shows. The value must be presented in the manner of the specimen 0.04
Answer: 6.5
